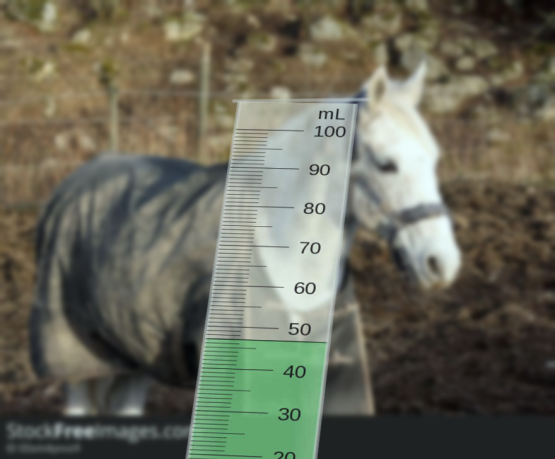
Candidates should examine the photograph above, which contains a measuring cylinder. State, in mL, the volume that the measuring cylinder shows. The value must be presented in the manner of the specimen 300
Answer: 47
